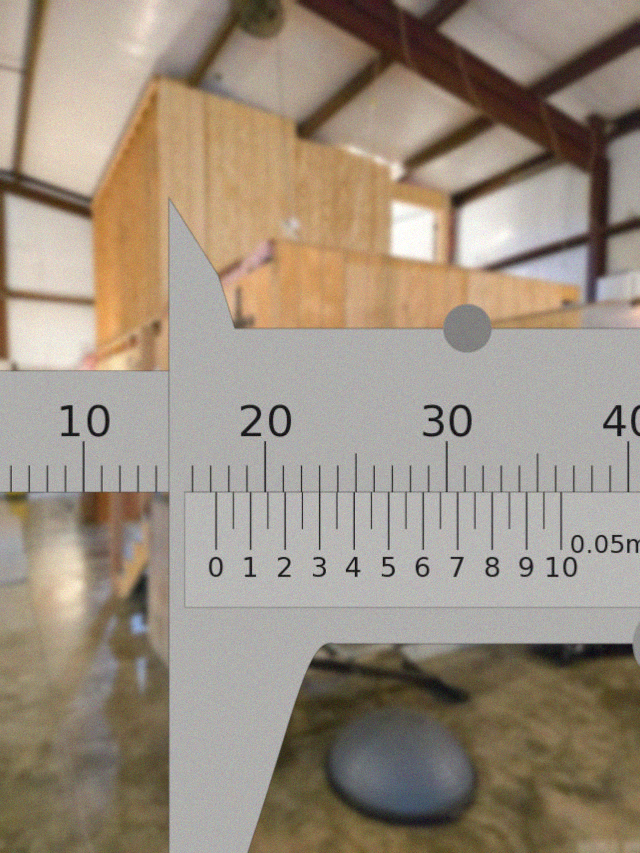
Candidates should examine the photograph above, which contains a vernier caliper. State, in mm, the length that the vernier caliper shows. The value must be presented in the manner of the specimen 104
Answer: 17.3
